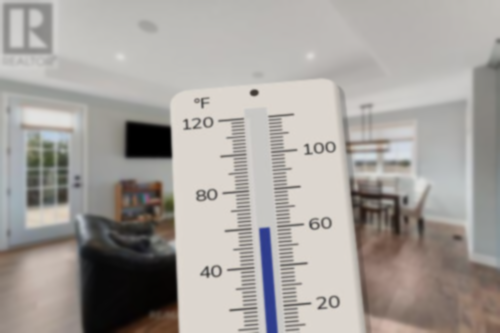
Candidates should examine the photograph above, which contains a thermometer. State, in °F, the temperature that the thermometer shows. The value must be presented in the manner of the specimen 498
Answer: 60
